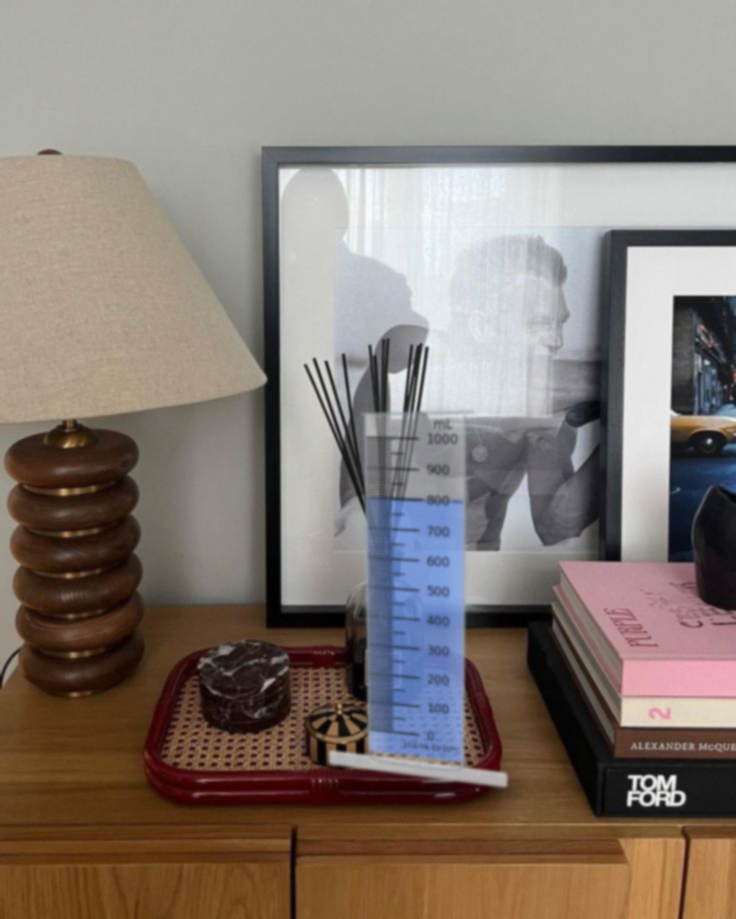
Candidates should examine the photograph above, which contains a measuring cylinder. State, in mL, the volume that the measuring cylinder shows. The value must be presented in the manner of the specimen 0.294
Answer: 800
